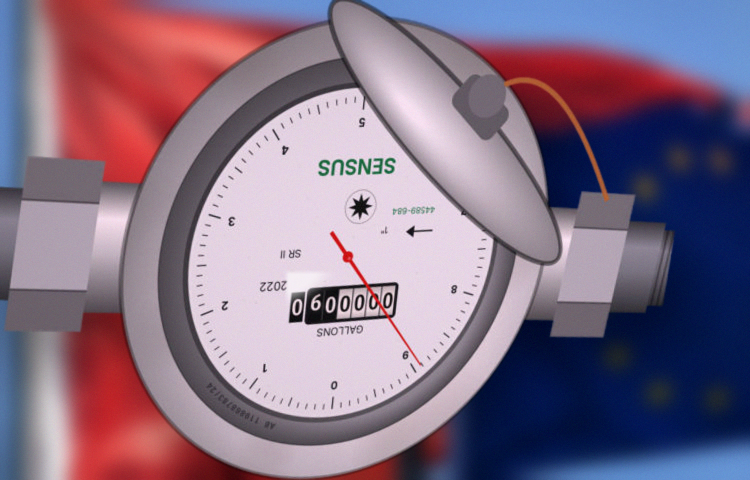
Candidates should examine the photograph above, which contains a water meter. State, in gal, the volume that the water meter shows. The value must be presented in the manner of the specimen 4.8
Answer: 88.9
